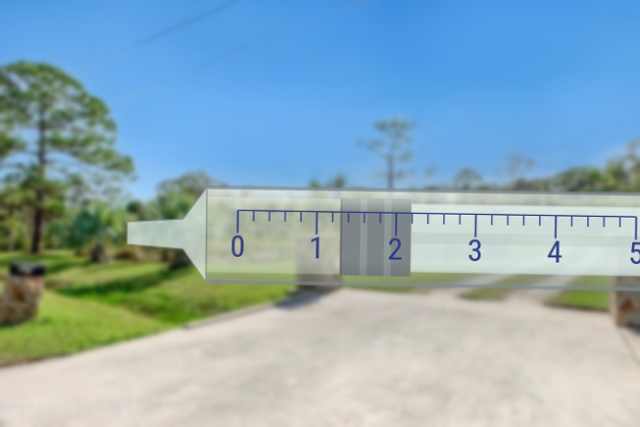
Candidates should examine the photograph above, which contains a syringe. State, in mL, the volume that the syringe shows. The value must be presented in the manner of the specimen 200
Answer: 1.3
